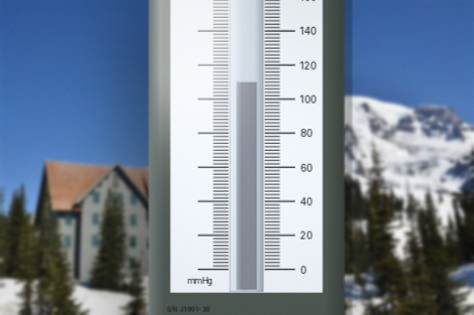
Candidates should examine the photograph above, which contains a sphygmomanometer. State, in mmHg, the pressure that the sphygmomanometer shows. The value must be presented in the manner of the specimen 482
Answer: 110
